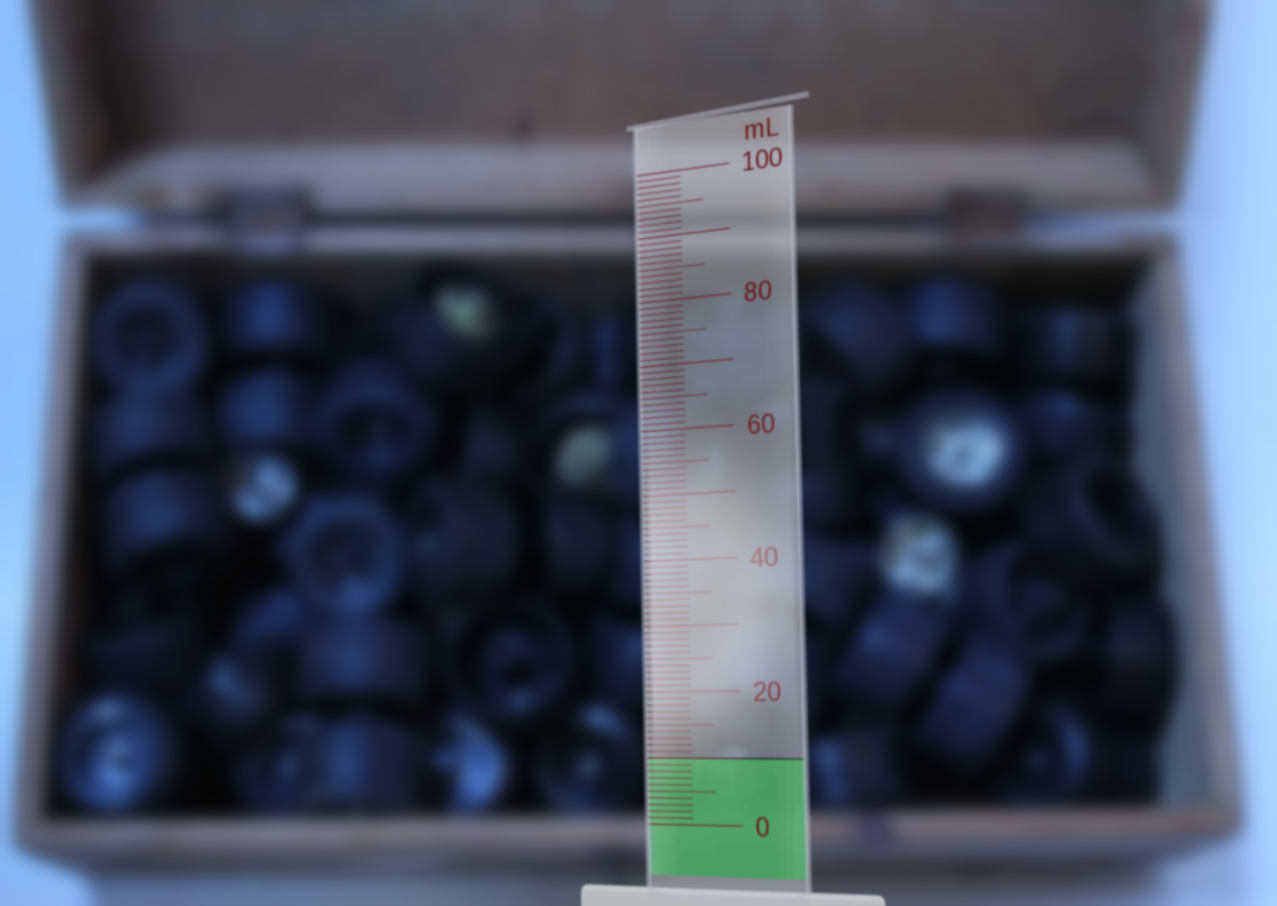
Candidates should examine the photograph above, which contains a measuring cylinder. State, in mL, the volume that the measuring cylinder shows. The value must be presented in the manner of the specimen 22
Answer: 10
